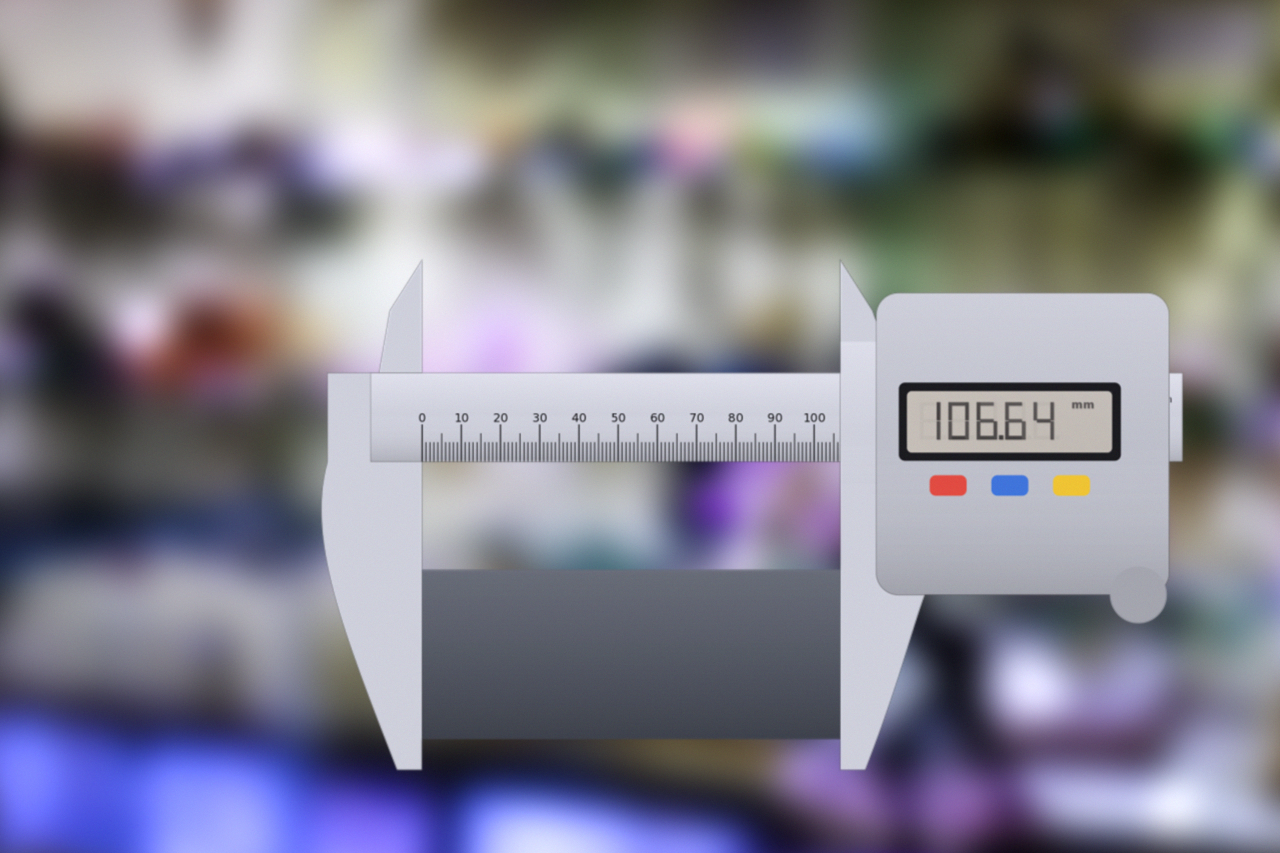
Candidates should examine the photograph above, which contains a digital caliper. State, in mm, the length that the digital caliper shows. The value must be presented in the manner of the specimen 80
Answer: 106.64
